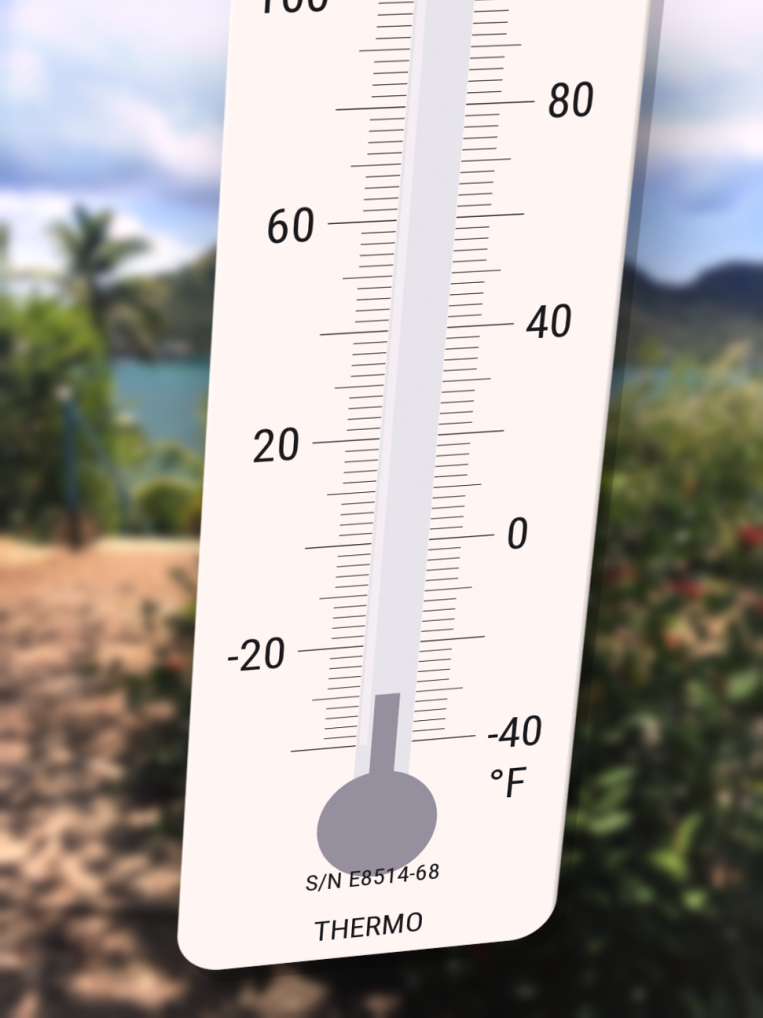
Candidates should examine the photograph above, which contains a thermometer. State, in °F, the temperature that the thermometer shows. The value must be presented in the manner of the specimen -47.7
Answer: -30
